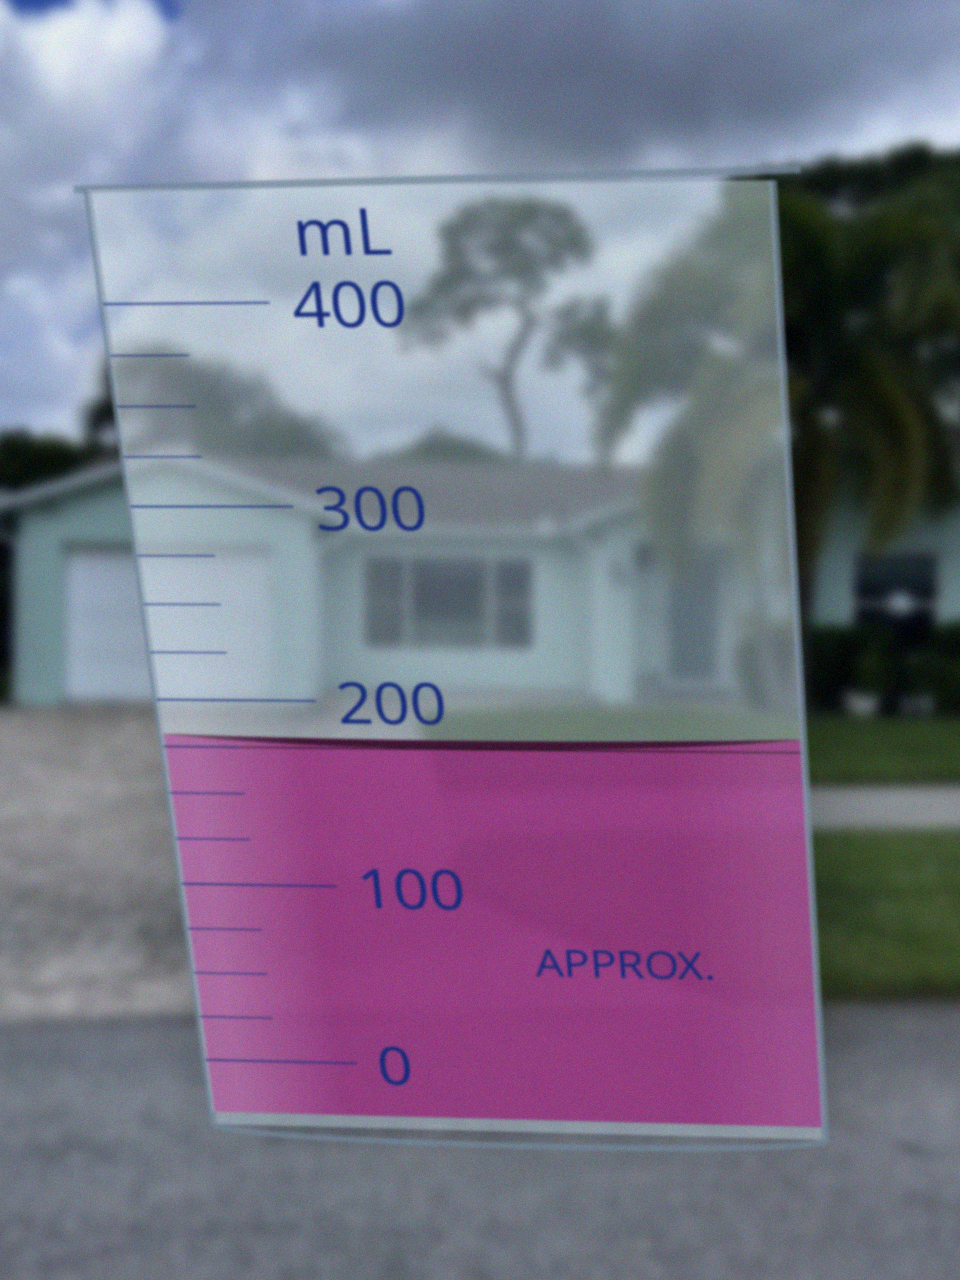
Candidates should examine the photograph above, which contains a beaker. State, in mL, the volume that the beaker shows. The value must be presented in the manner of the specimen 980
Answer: 175
